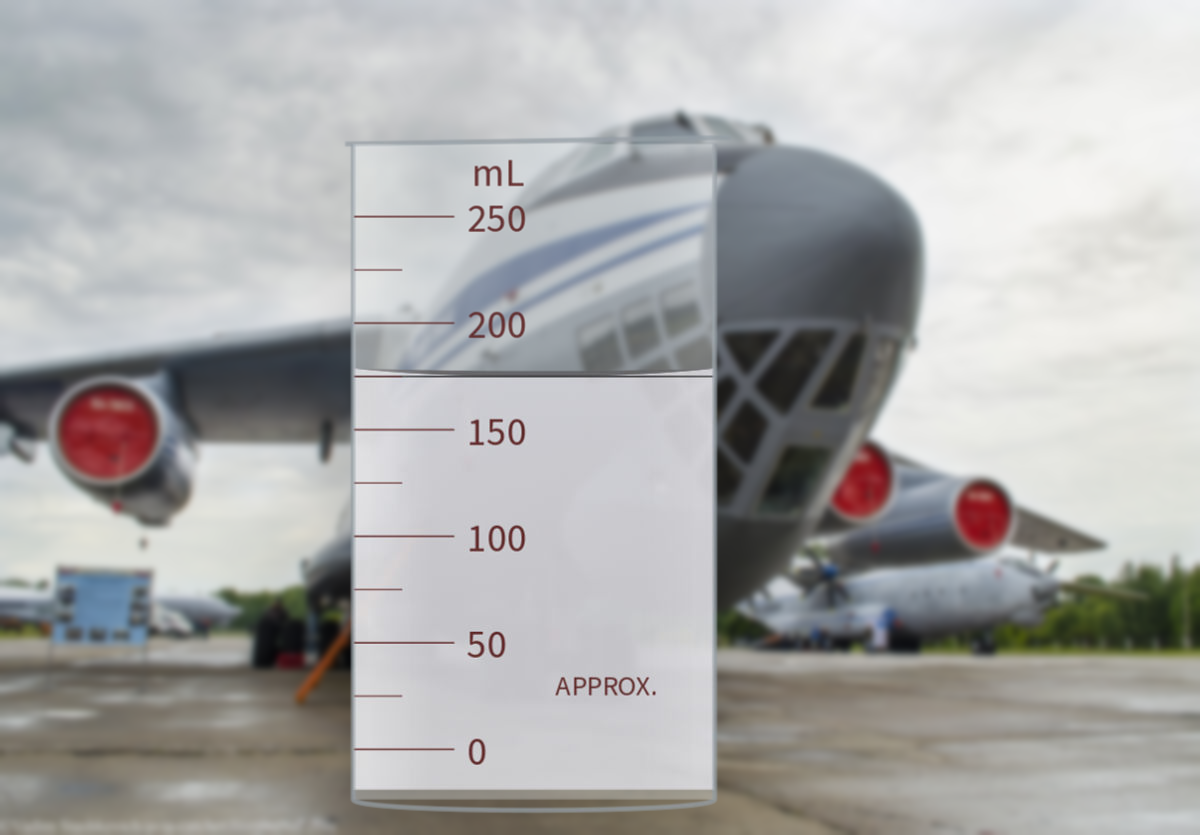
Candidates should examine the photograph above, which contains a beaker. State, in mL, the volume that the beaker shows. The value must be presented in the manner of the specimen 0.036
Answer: 175
